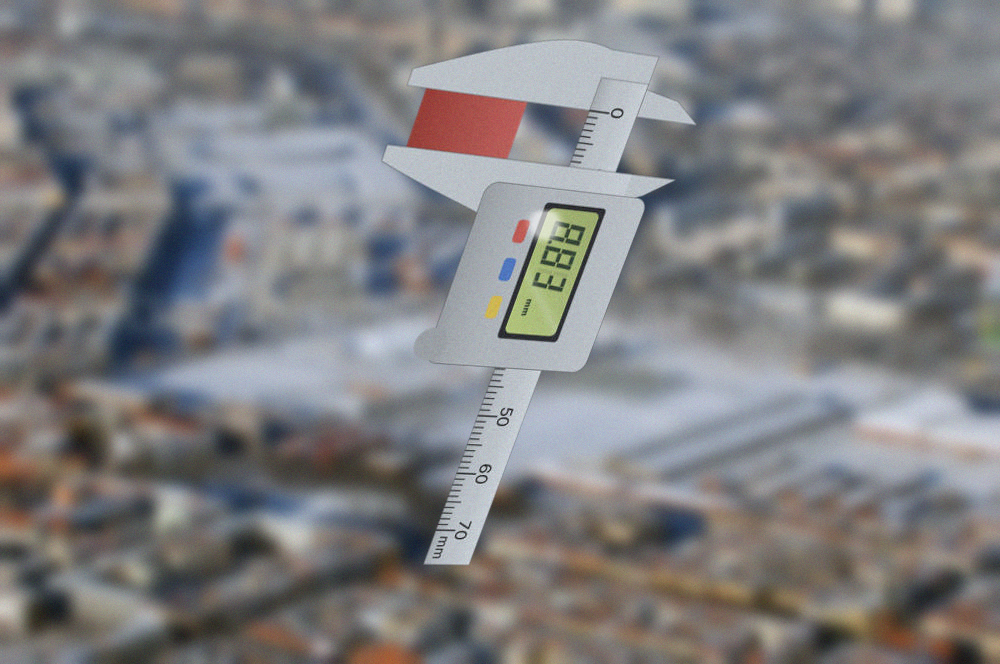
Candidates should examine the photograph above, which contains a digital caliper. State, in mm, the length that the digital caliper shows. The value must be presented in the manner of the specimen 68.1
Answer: 8.83
